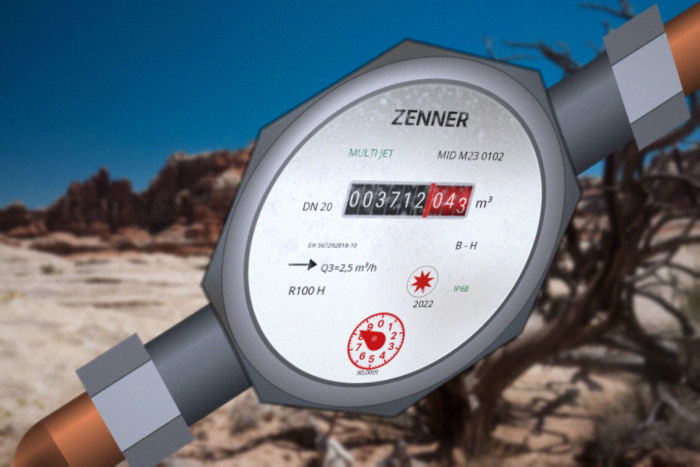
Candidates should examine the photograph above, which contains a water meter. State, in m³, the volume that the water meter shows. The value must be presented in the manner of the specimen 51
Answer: 3712.0428
